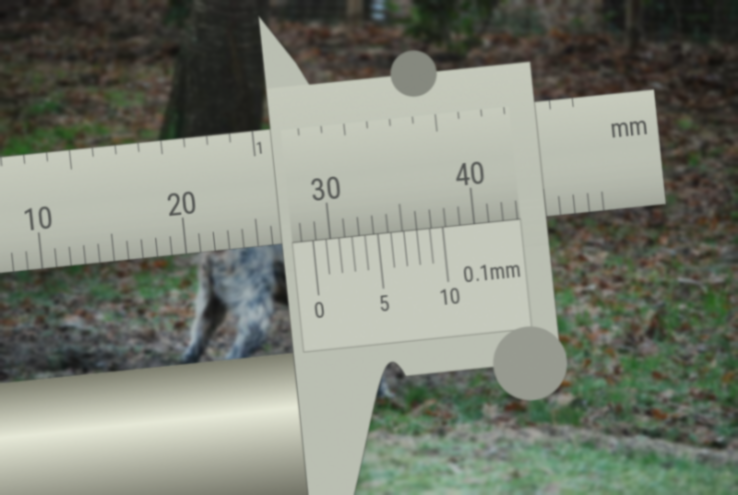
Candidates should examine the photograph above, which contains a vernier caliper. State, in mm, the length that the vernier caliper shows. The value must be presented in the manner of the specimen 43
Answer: 28.8
